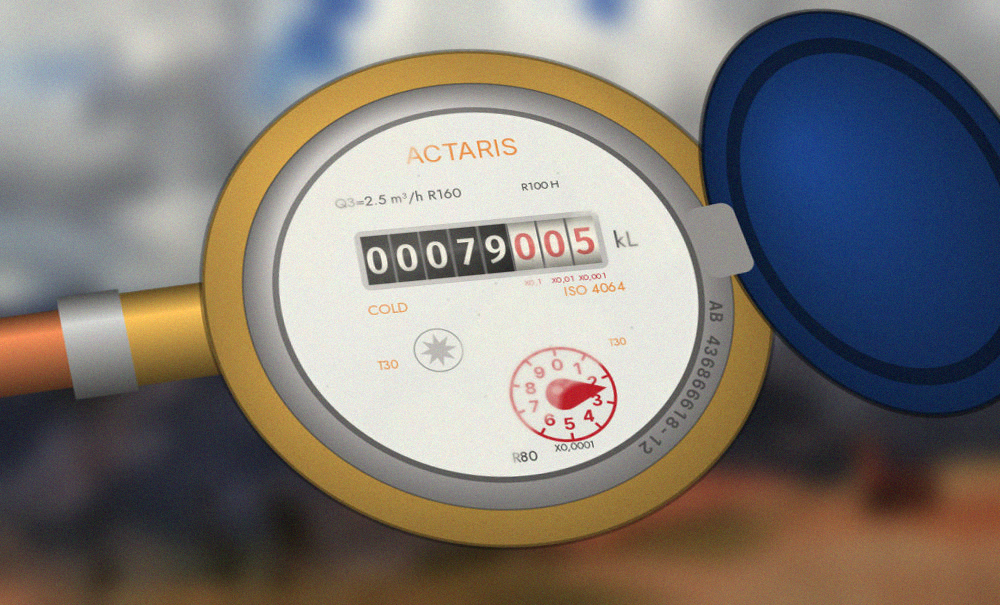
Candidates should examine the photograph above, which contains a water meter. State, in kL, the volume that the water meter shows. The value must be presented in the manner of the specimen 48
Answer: 79.0052
